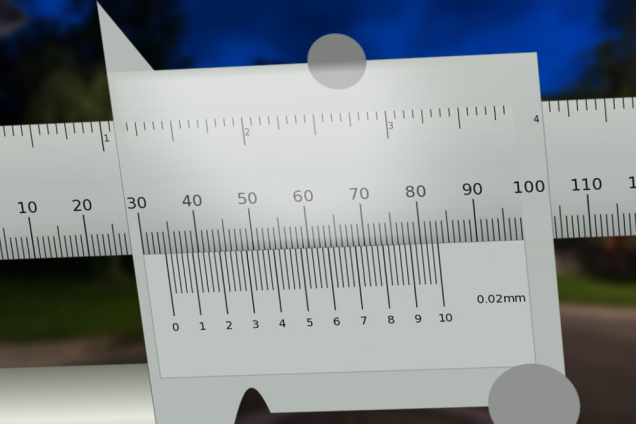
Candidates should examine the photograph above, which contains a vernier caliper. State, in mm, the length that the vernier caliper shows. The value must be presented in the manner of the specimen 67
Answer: 34.0
